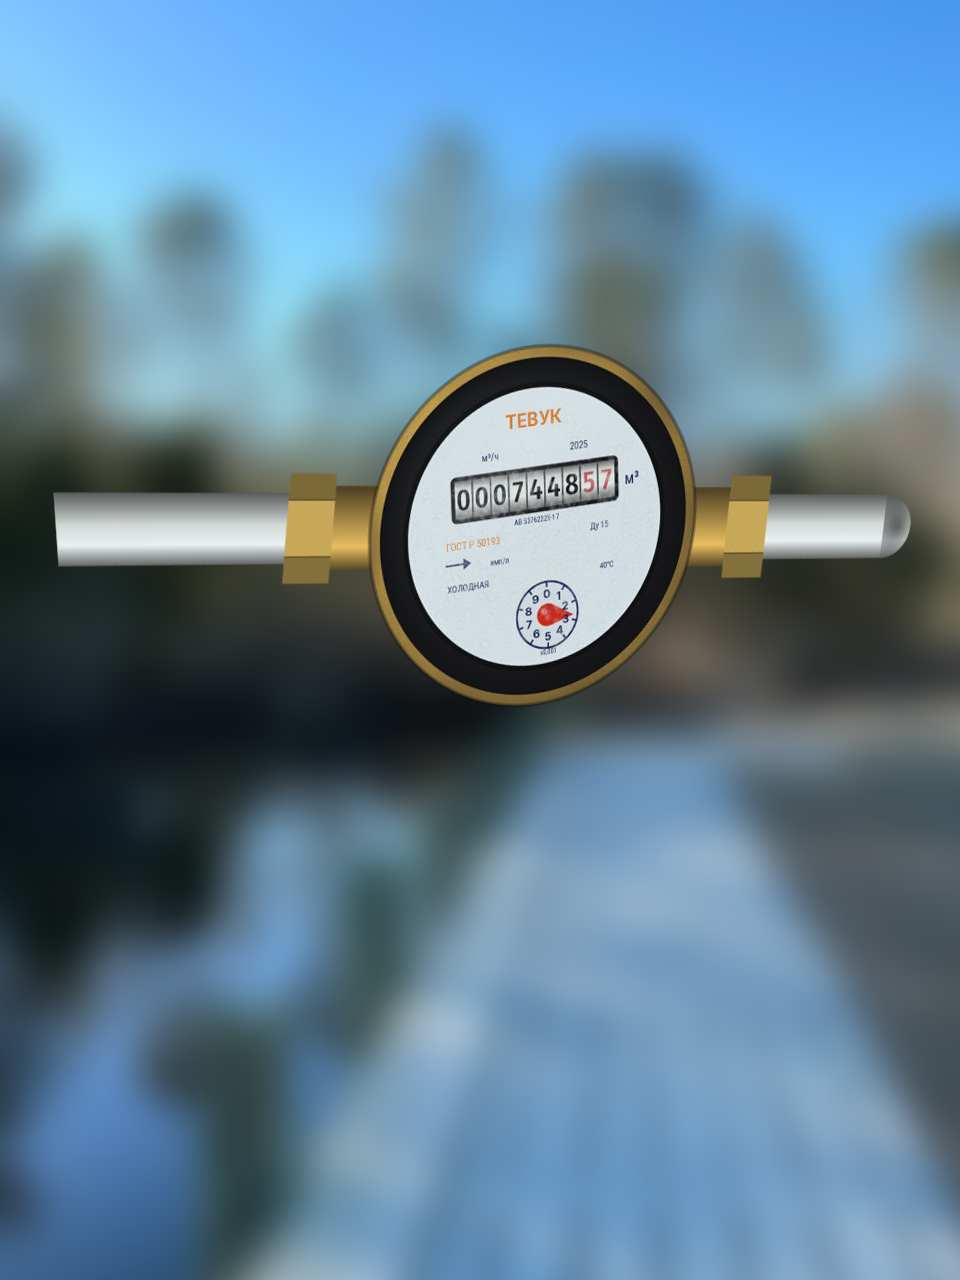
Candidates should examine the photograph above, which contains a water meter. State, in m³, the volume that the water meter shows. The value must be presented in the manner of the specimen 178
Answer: 7448.572
